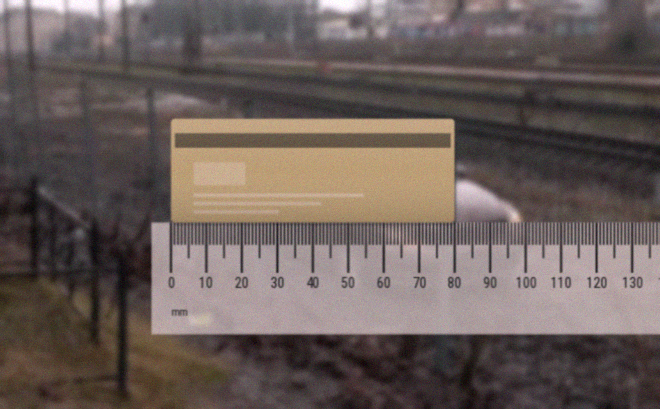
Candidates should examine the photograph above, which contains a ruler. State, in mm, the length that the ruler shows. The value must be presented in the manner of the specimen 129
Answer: 80
